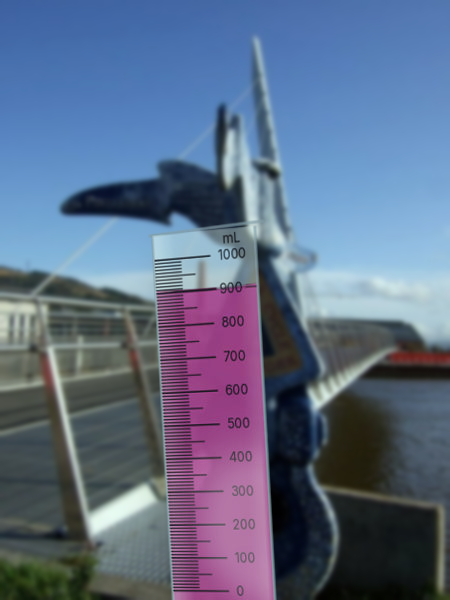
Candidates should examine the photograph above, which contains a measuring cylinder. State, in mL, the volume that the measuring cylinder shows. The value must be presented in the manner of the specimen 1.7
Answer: 900
